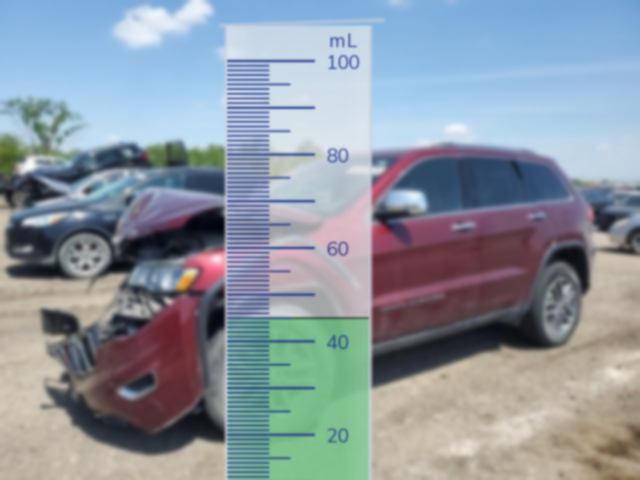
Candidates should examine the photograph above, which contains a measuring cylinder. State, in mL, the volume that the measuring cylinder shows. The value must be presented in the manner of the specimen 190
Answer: 45
